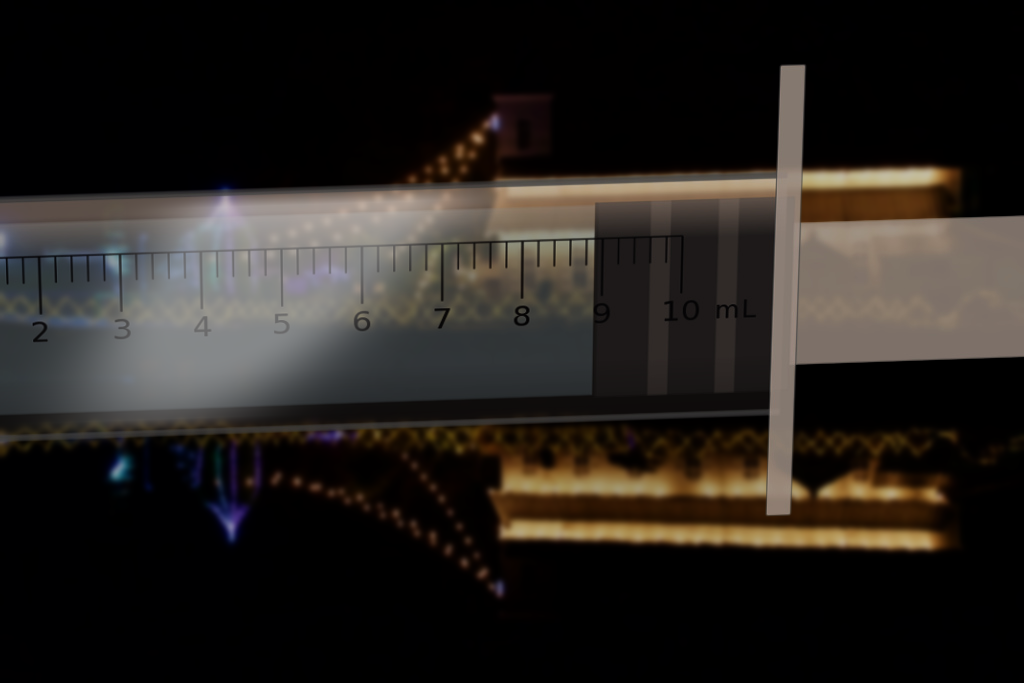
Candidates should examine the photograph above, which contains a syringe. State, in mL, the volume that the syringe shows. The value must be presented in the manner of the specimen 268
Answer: 8.9
